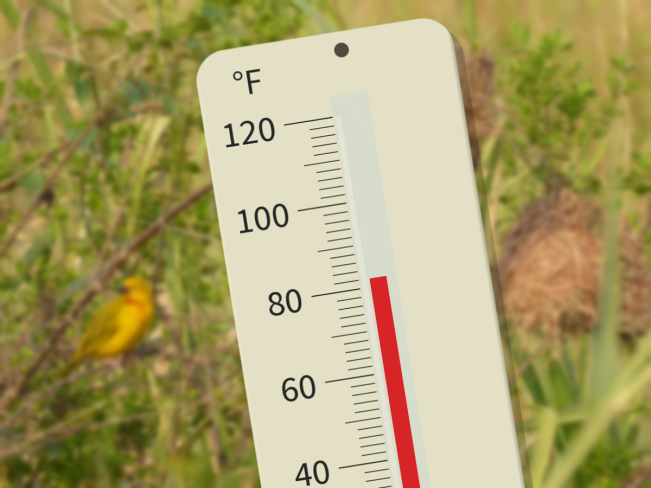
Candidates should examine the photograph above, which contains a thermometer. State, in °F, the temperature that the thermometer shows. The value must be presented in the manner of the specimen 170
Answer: 82
